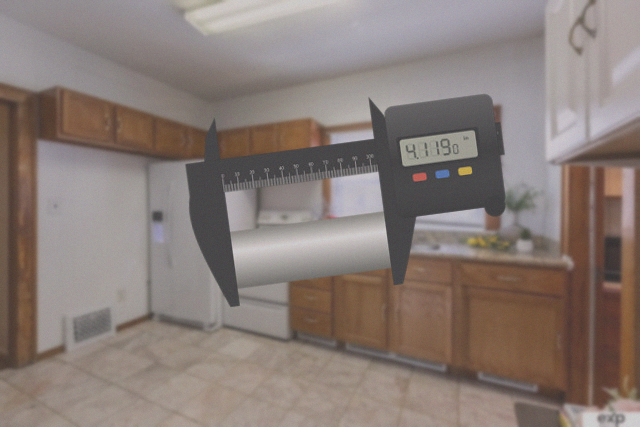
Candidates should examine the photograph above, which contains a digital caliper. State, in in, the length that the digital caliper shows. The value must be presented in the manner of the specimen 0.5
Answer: 4.1190
